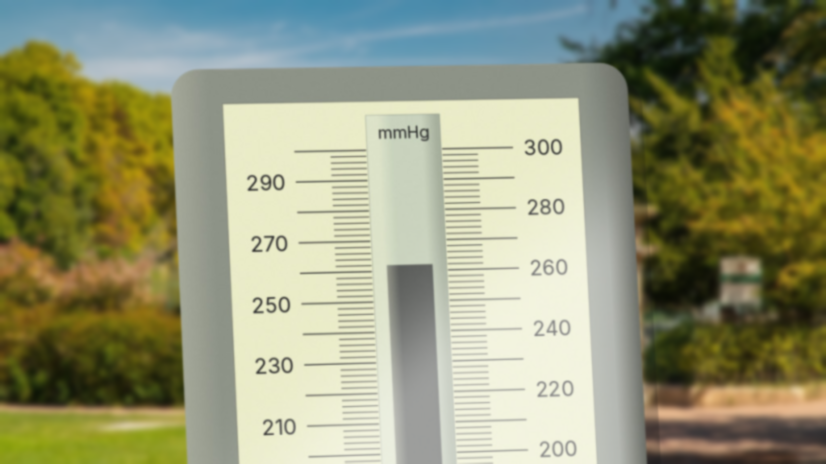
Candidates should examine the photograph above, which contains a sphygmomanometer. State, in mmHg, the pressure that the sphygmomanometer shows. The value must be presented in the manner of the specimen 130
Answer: 262
